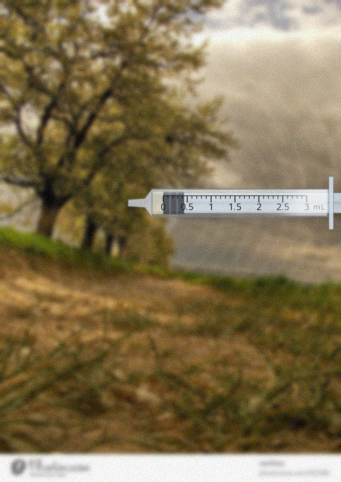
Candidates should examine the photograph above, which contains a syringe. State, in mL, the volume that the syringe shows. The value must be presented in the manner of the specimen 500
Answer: 0
